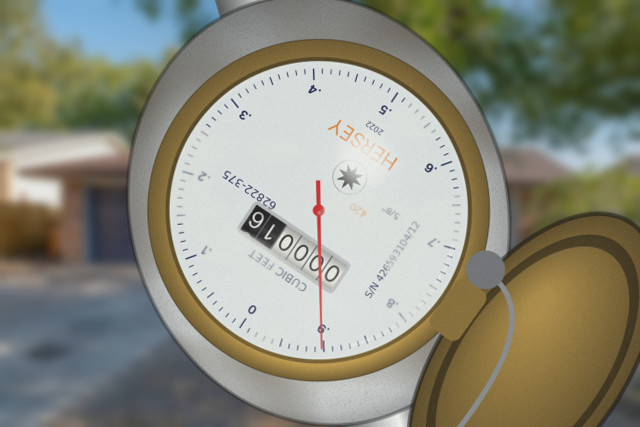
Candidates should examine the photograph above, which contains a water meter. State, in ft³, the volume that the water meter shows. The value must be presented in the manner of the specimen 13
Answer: 15.90
